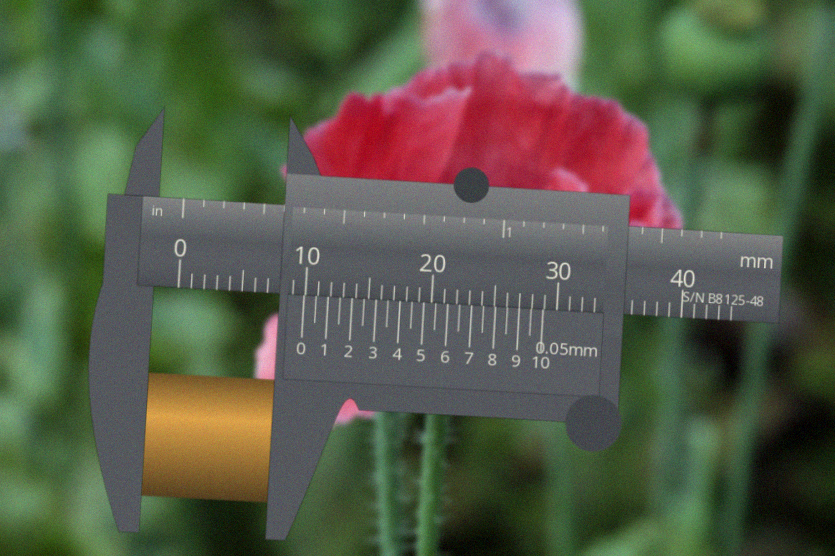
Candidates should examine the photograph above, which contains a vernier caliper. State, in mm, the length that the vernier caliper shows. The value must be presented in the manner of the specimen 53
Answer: 9.9
